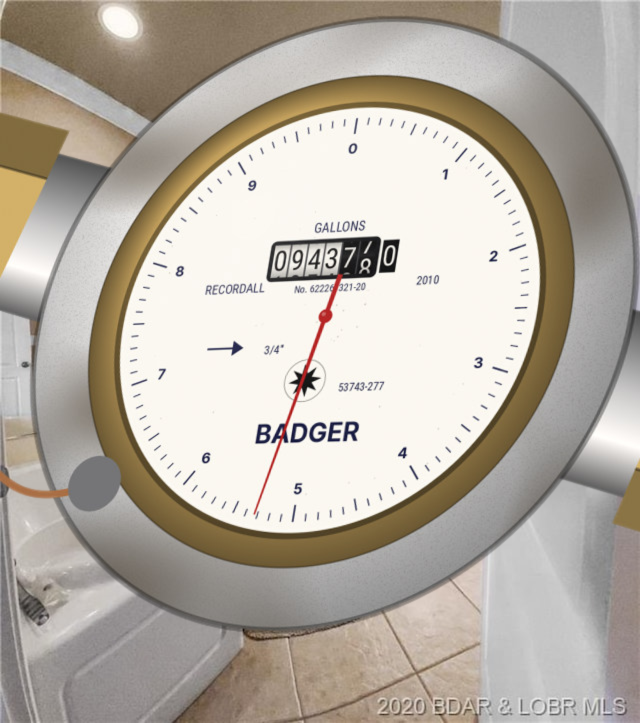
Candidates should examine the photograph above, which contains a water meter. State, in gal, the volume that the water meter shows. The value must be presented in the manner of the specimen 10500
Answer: 943775.3
